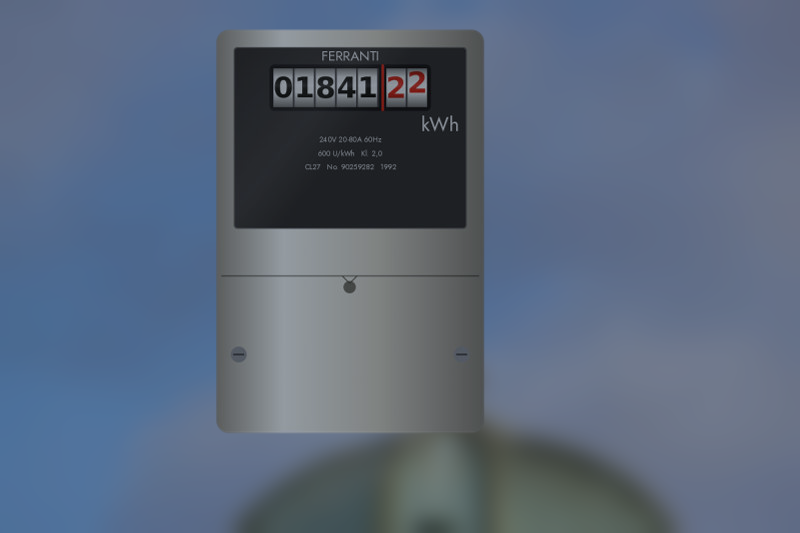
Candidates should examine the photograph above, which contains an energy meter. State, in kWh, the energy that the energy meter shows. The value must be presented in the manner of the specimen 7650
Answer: 1841.22
